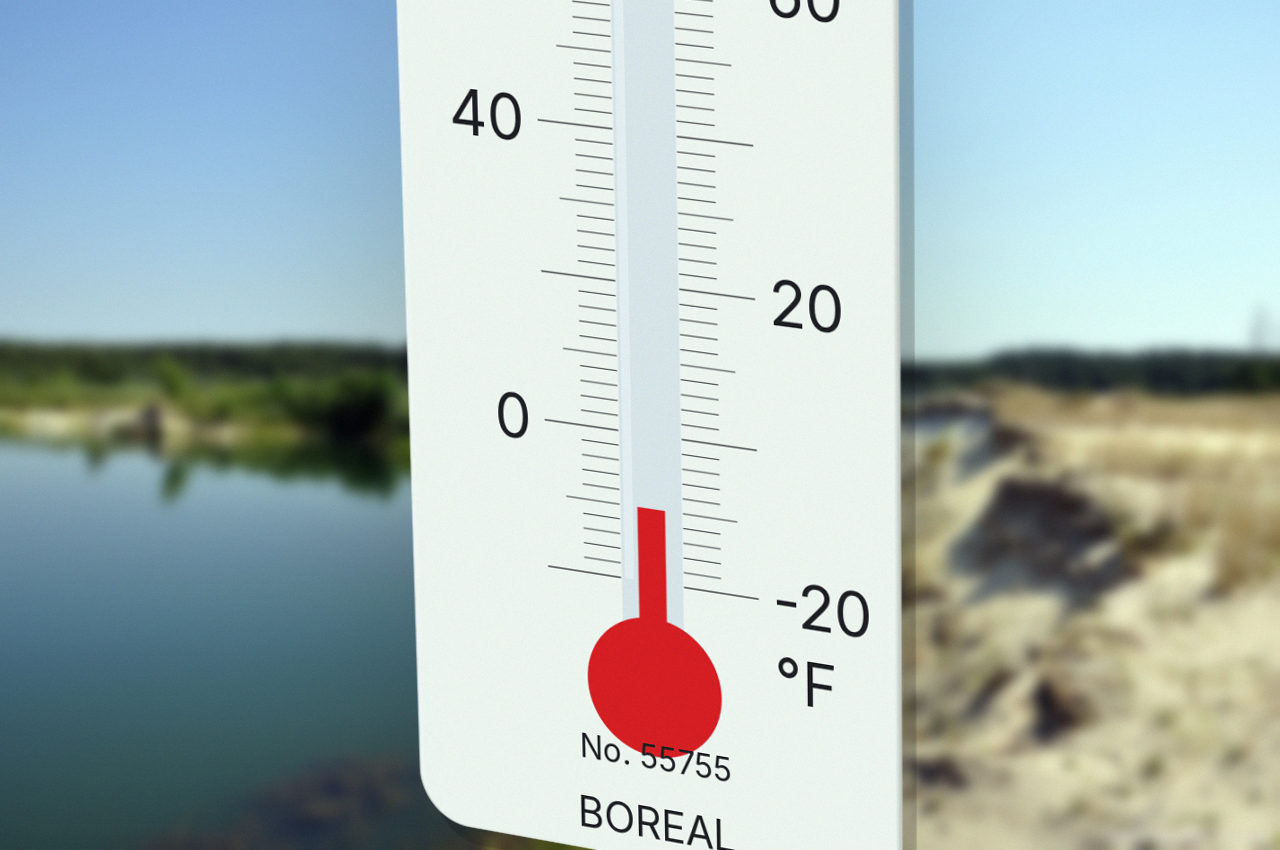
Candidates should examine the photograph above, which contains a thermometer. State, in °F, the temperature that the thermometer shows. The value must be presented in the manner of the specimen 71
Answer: -10
